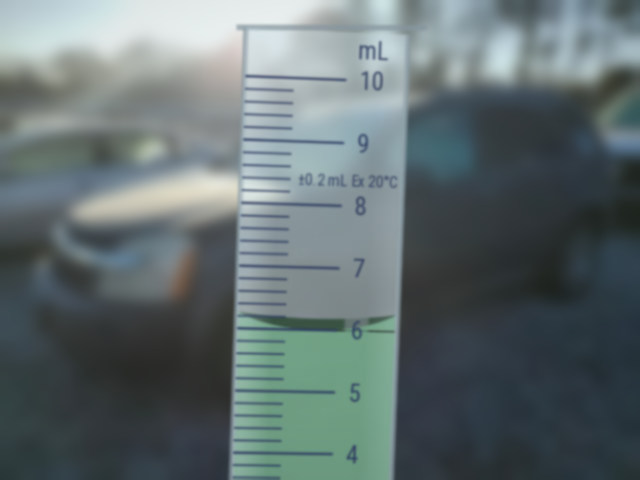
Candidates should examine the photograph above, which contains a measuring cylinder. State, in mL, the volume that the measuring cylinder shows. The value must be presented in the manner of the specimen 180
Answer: 6
